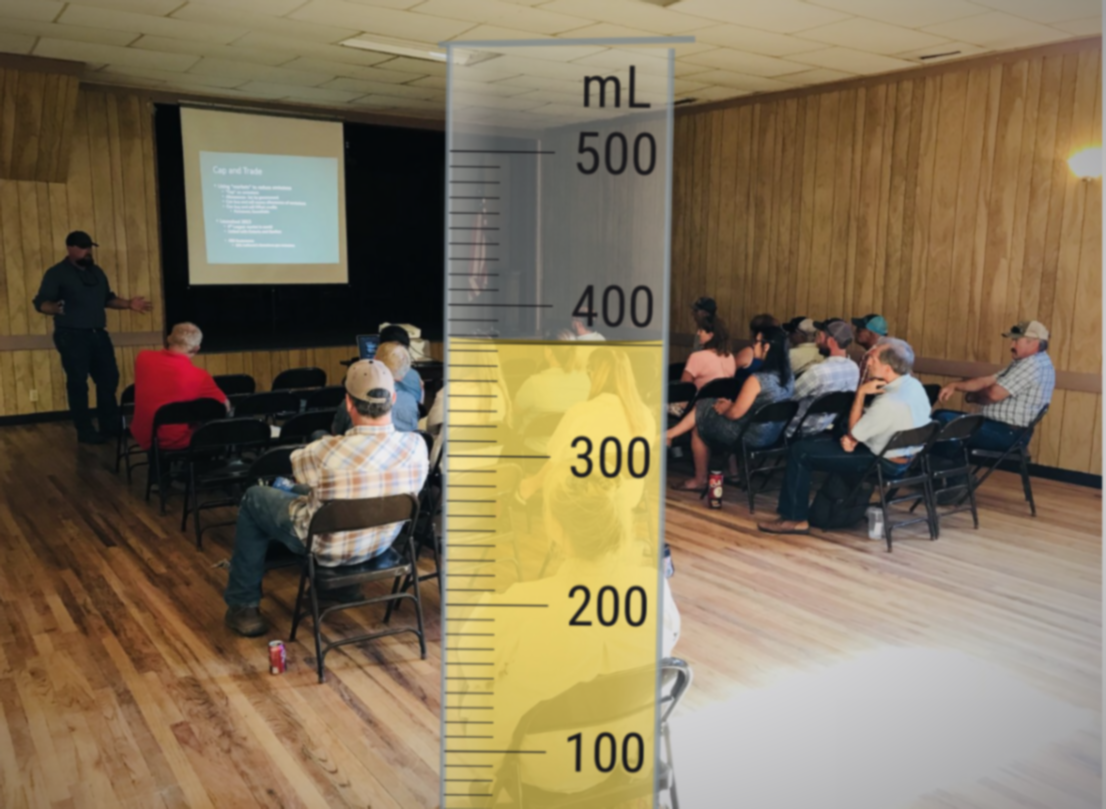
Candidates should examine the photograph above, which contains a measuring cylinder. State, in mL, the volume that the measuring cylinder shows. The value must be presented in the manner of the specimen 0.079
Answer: 375
